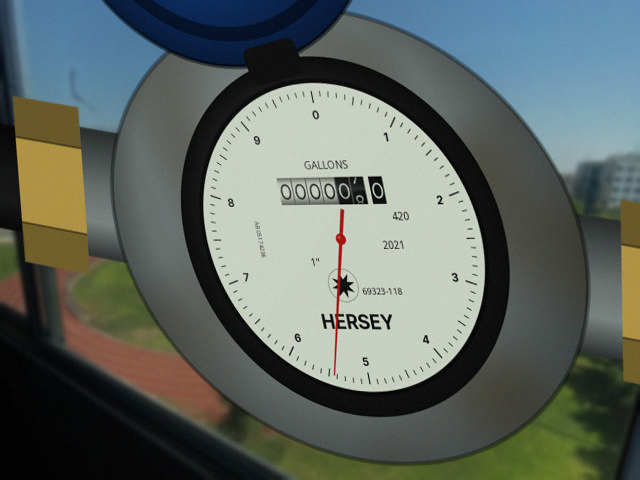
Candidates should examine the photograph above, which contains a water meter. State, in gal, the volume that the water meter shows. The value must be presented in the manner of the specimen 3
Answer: 75.4
